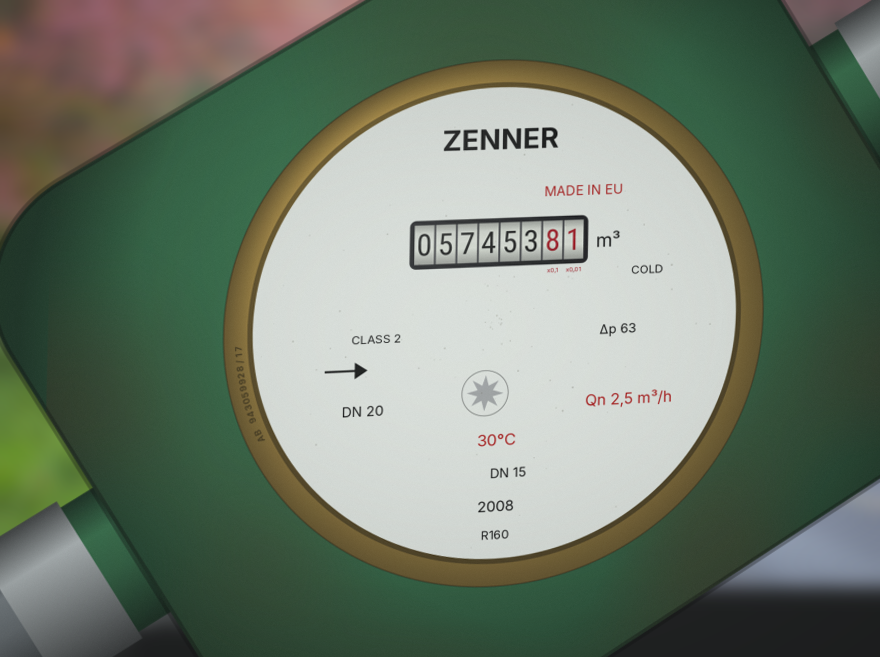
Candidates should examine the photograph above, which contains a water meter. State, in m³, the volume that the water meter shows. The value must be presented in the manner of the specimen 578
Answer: 57453.81
